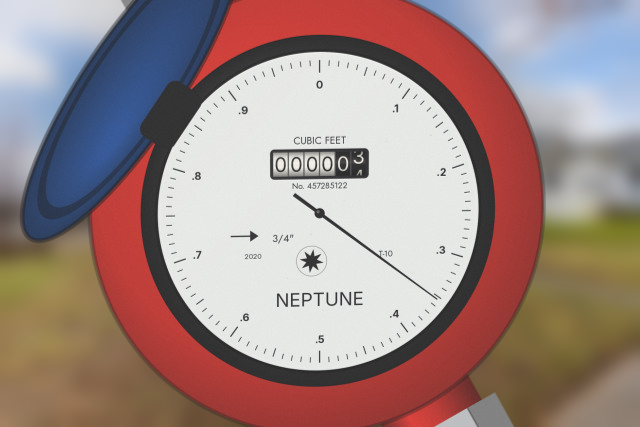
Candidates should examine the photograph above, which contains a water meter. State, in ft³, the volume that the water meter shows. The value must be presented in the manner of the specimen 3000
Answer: 3.35
